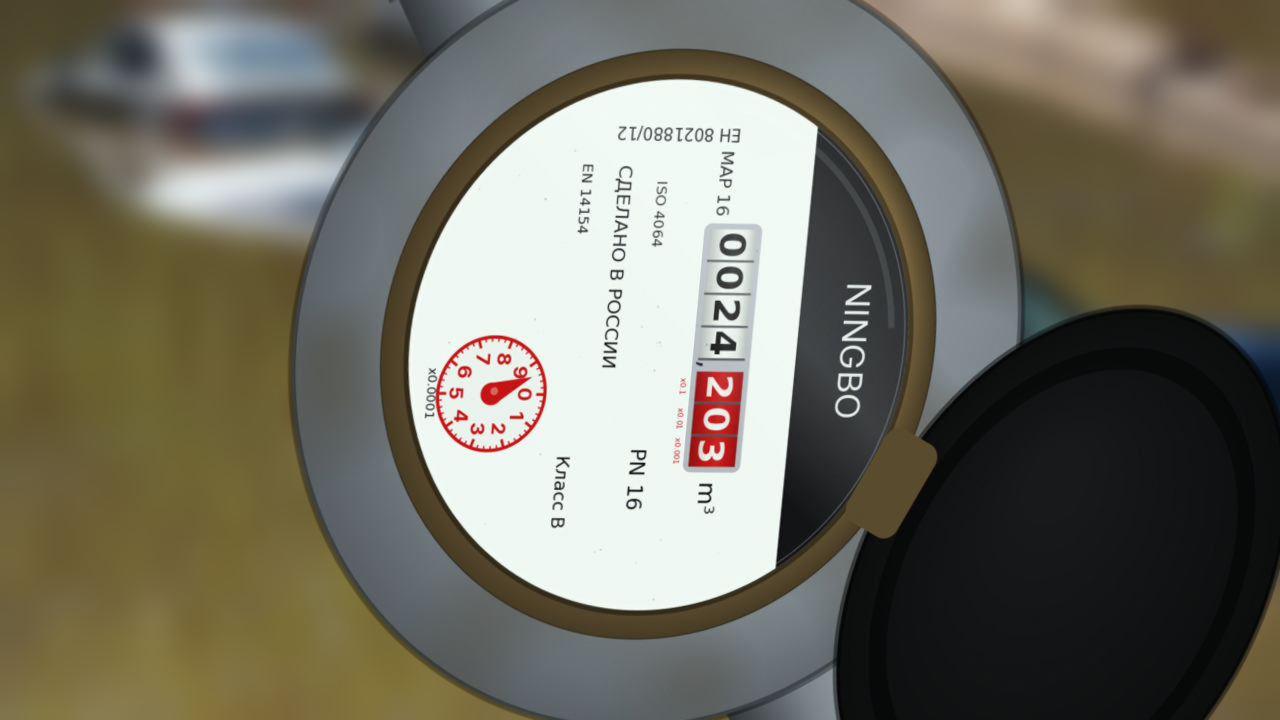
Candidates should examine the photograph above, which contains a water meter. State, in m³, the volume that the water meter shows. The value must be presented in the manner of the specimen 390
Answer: 24.2029
